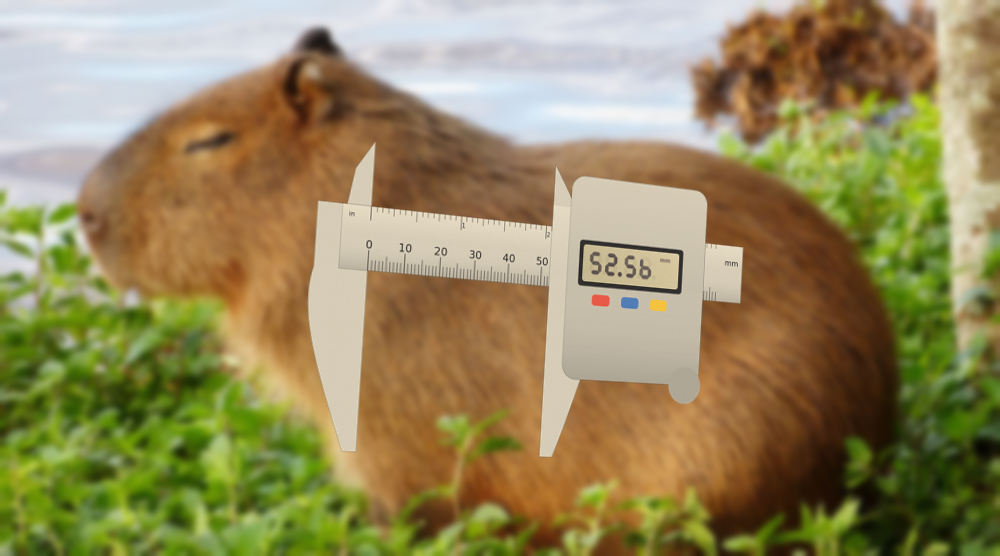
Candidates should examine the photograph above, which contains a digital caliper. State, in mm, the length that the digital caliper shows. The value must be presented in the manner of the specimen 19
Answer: 52.56
